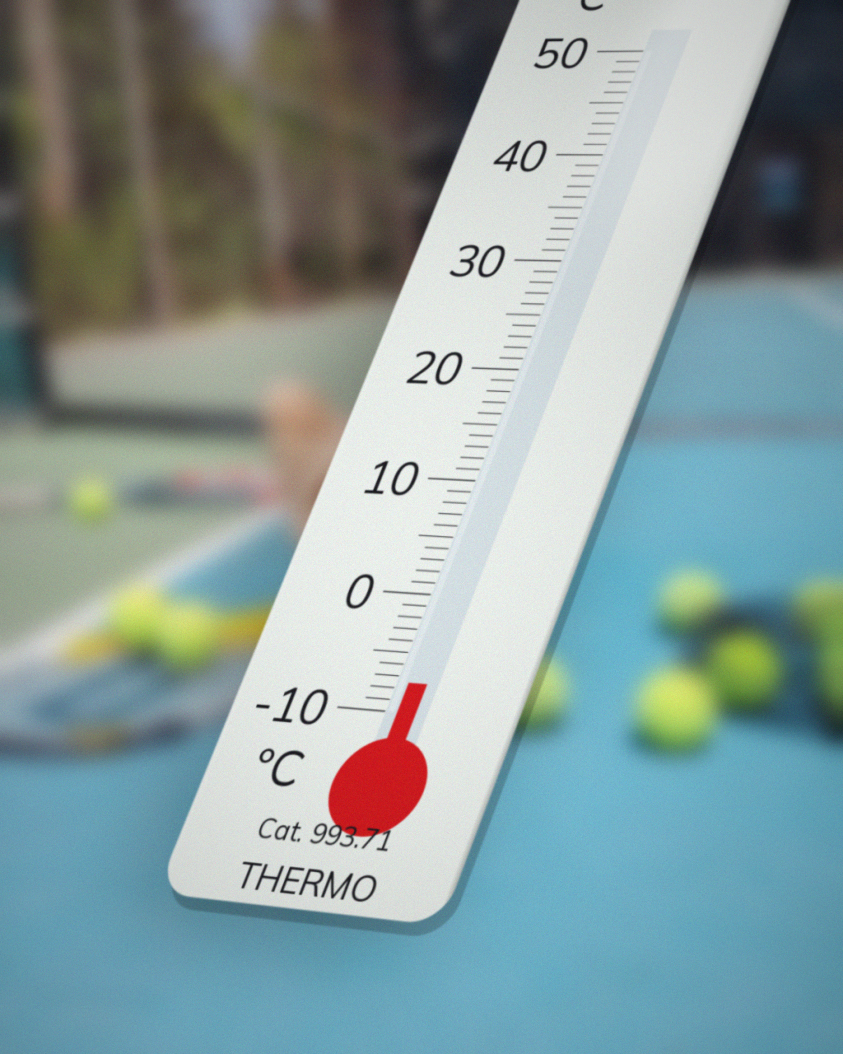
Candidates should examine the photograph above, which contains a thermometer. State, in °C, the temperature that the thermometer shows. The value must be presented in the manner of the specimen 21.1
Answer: -7.5
